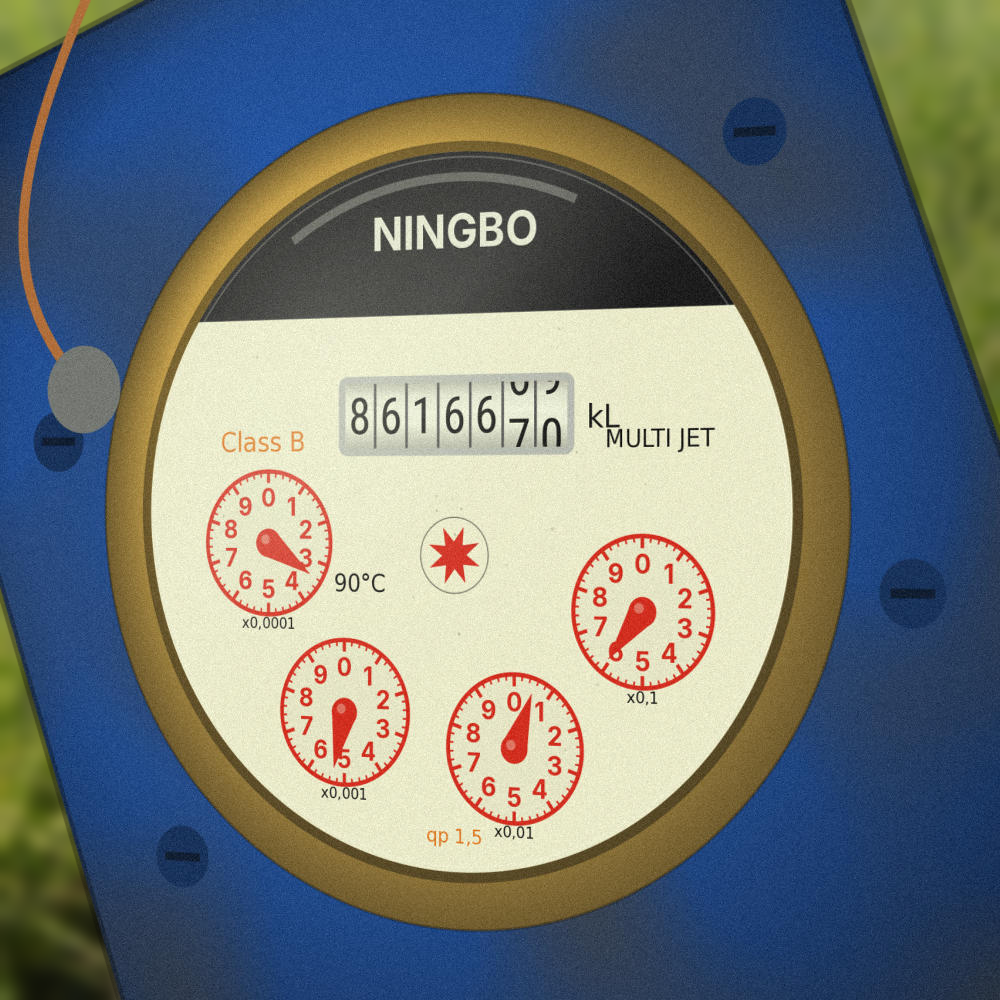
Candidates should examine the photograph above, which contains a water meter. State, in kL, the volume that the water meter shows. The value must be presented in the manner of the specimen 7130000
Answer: 8616669.6053
